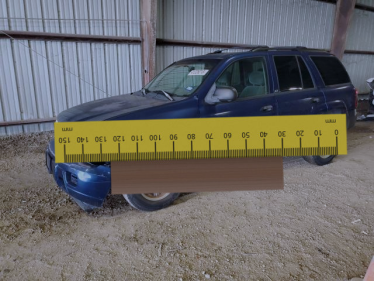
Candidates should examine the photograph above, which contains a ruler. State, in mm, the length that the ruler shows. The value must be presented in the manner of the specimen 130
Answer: 95
